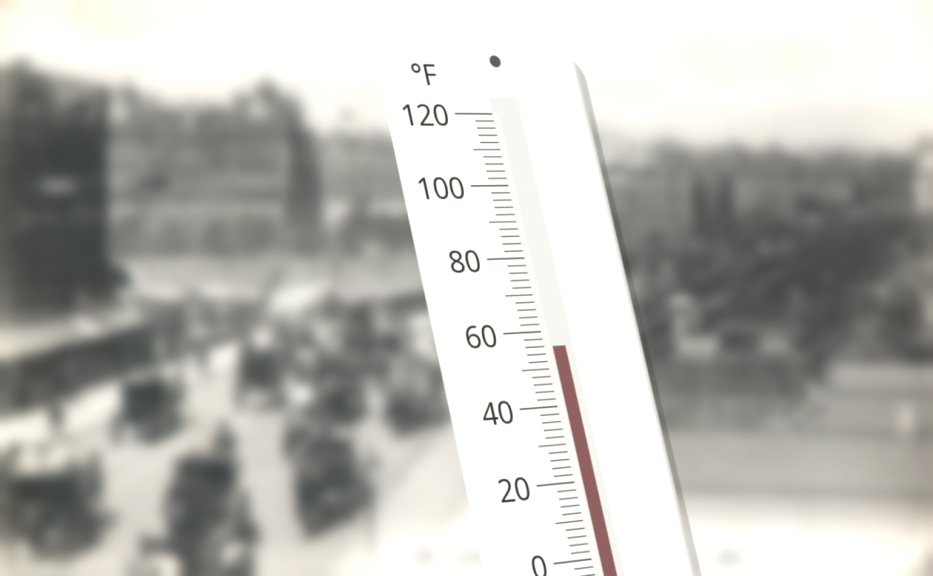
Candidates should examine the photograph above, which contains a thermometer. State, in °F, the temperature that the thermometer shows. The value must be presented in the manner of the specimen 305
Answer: 56
